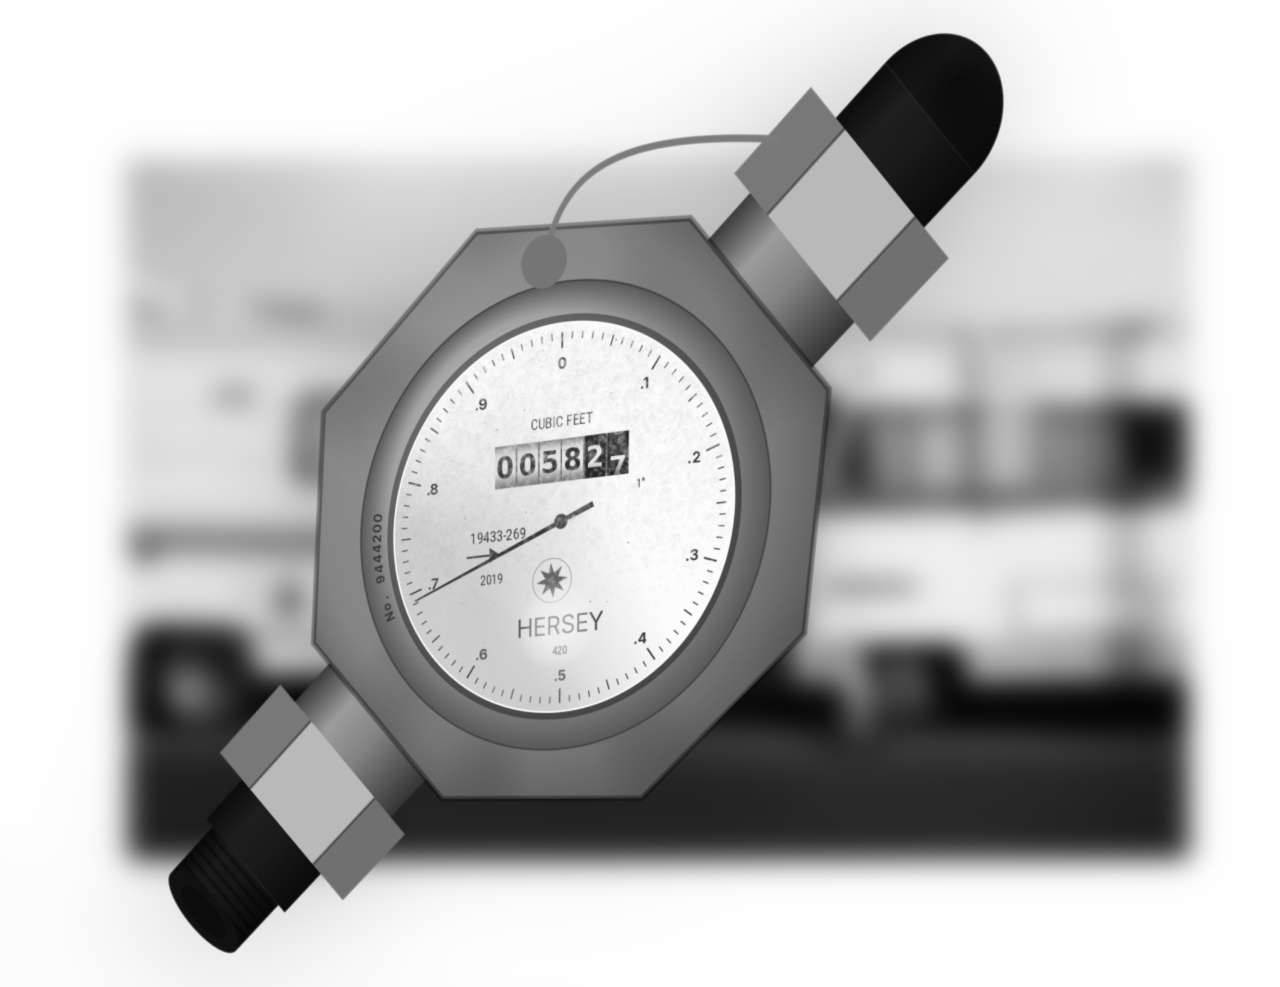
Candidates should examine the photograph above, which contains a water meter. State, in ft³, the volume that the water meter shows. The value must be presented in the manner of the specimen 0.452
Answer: 5826.69
